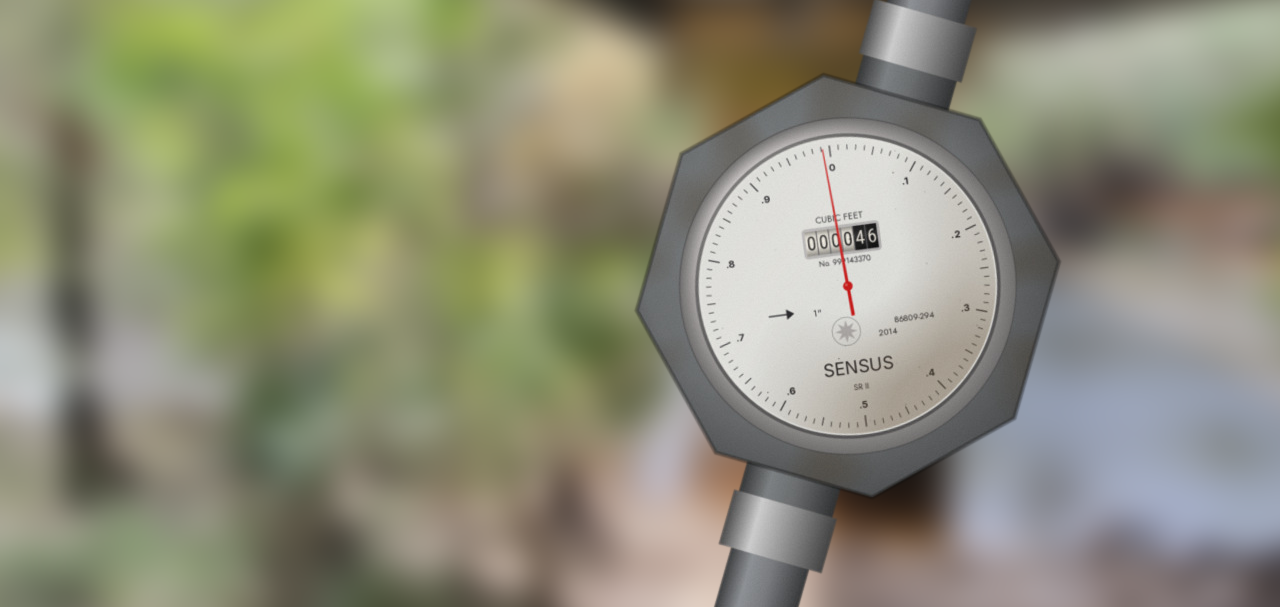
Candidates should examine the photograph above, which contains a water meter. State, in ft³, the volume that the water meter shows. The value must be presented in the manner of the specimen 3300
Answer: 45.99
